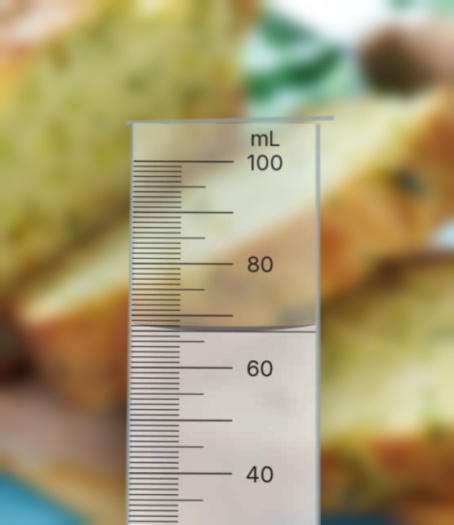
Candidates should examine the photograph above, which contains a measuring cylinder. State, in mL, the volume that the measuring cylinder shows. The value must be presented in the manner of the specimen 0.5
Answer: 67
